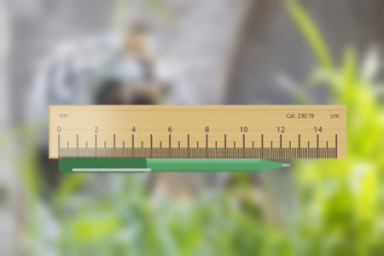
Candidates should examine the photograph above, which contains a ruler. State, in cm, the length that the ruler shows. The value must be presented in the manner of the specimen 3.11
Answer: 12.5
